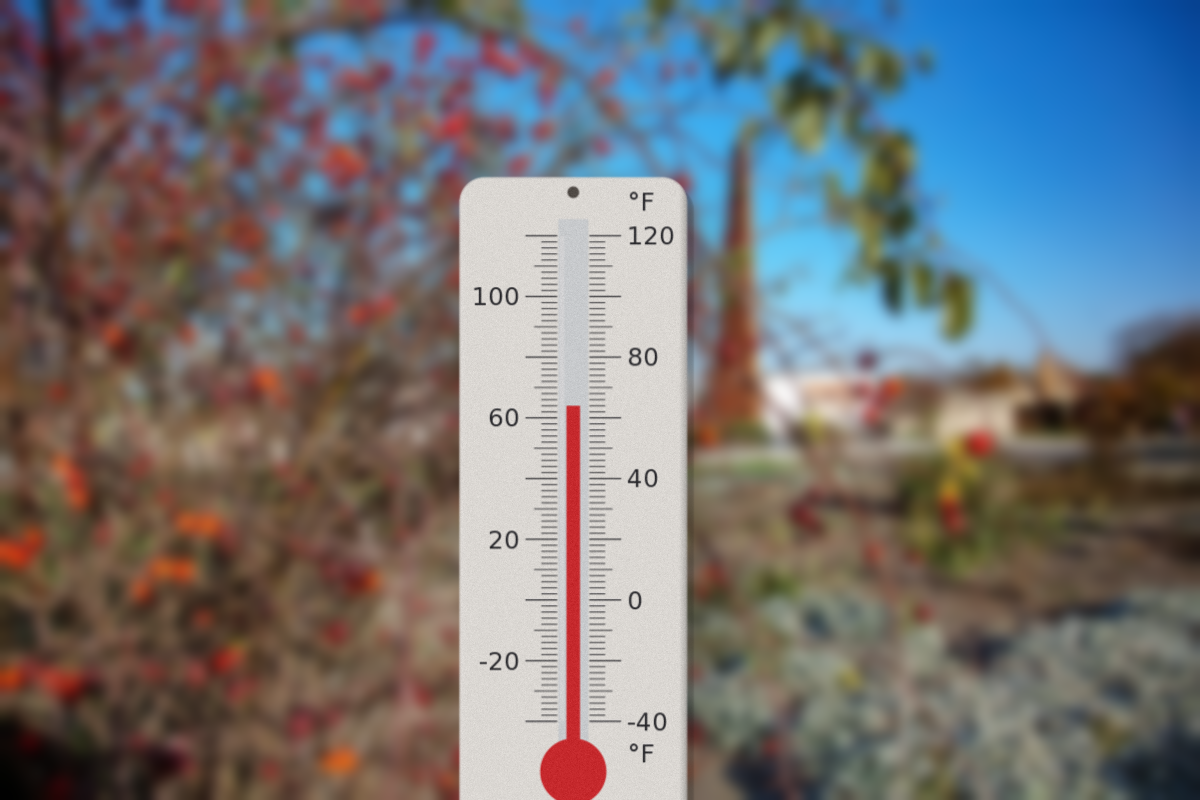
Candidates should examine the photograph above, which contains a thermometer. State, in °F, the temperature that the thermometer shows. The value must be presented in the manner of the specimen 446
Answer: 64
